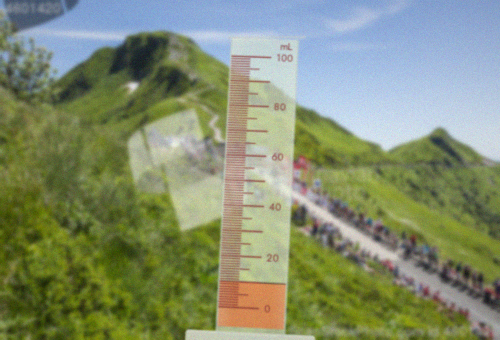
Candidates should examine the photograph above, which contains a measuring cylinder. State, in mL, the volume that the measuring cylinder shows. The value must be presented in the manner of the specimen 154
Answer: 10
